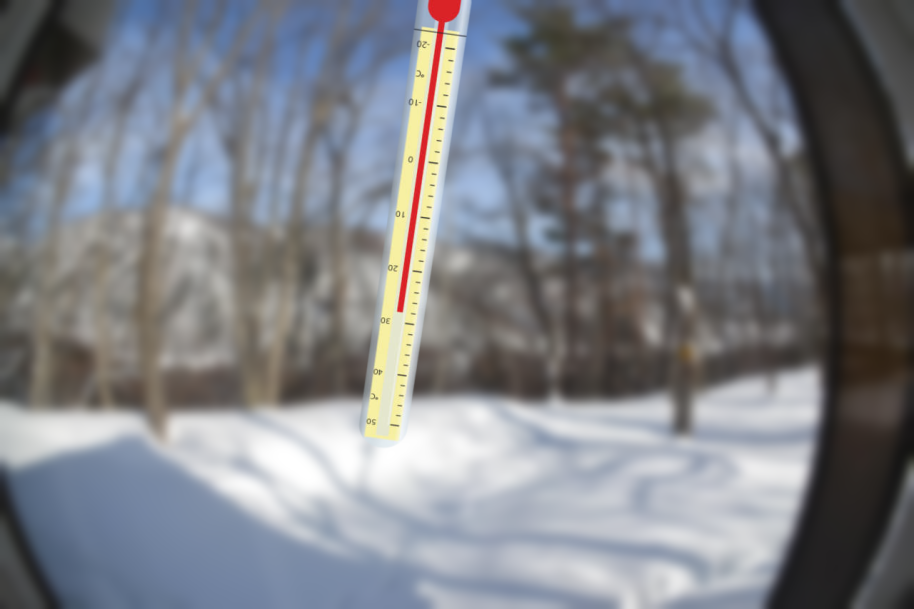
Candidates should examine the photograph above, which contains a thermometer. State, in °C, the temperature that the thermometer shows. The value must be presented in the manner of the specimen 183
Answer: 28
